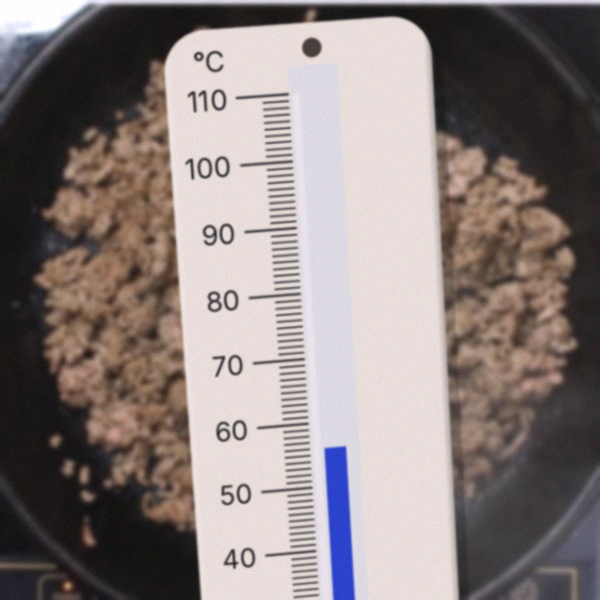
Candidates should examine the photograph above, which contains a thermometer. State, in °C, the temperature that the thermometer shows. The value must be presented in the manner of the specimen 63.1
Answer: 56
